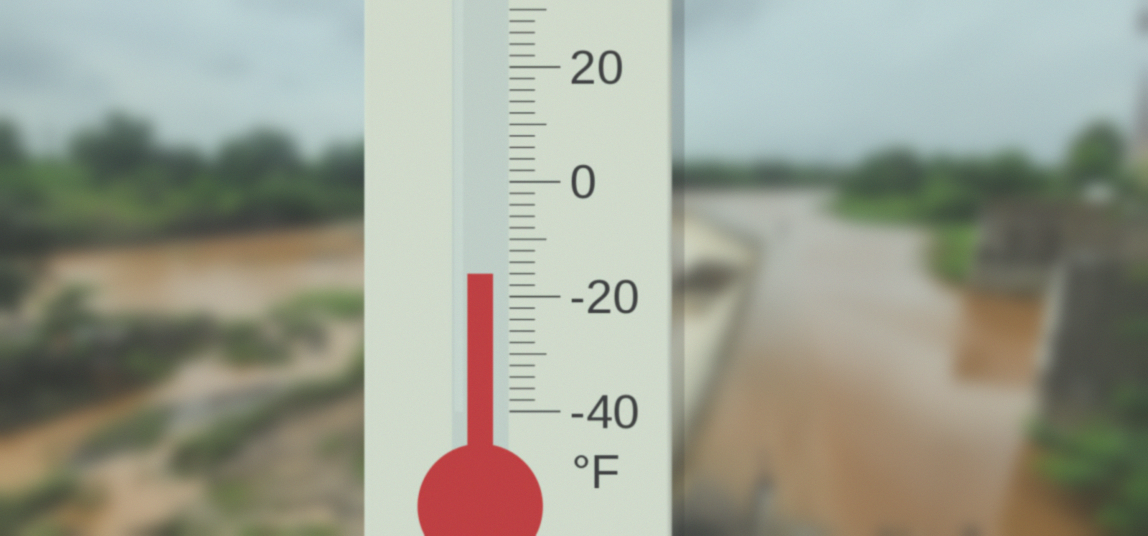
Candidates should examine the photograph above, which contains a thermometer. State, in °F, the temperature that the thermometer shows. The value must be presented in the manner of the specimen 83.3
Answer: -16
